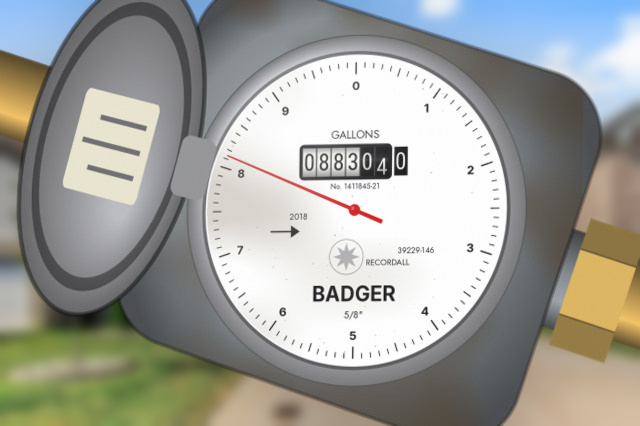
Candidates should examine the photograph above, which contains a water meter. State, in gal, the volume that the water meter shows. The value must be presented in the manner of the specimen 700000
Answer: 883038.1
